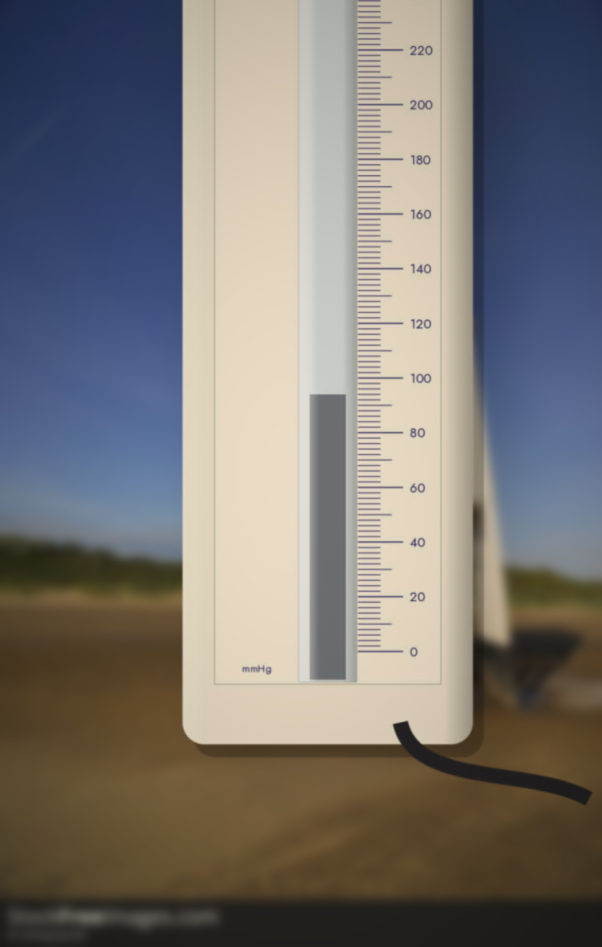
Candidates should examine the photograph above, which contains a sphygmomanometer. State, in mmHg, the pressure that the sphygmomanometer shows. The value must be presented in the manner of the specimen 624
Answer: 94
